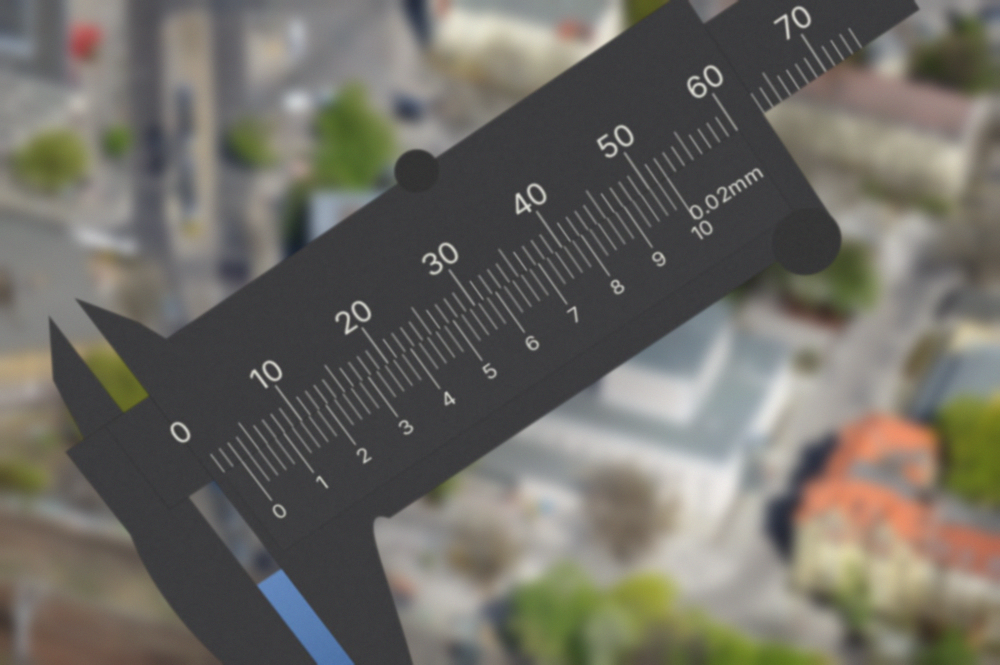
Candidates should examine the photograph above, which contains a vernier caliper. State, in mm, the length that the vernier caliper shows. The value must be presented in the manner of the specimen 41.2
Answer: 3.0
